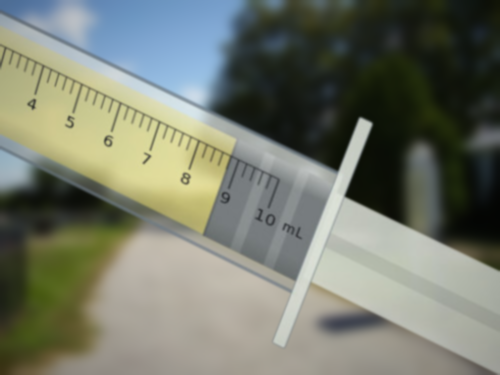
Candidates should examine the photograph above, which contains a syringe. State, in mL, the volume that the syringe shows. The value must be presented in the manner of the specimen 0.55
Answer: 8.8
